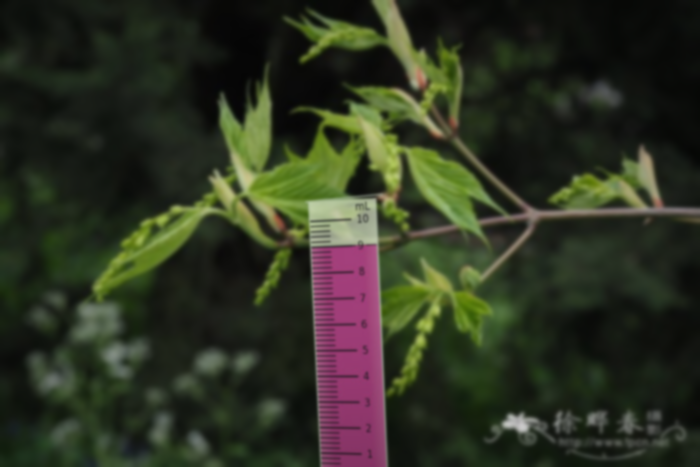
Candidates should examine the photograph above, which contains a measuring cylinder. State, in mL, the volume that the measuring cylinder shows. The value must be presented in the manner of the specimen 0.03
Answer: 9
